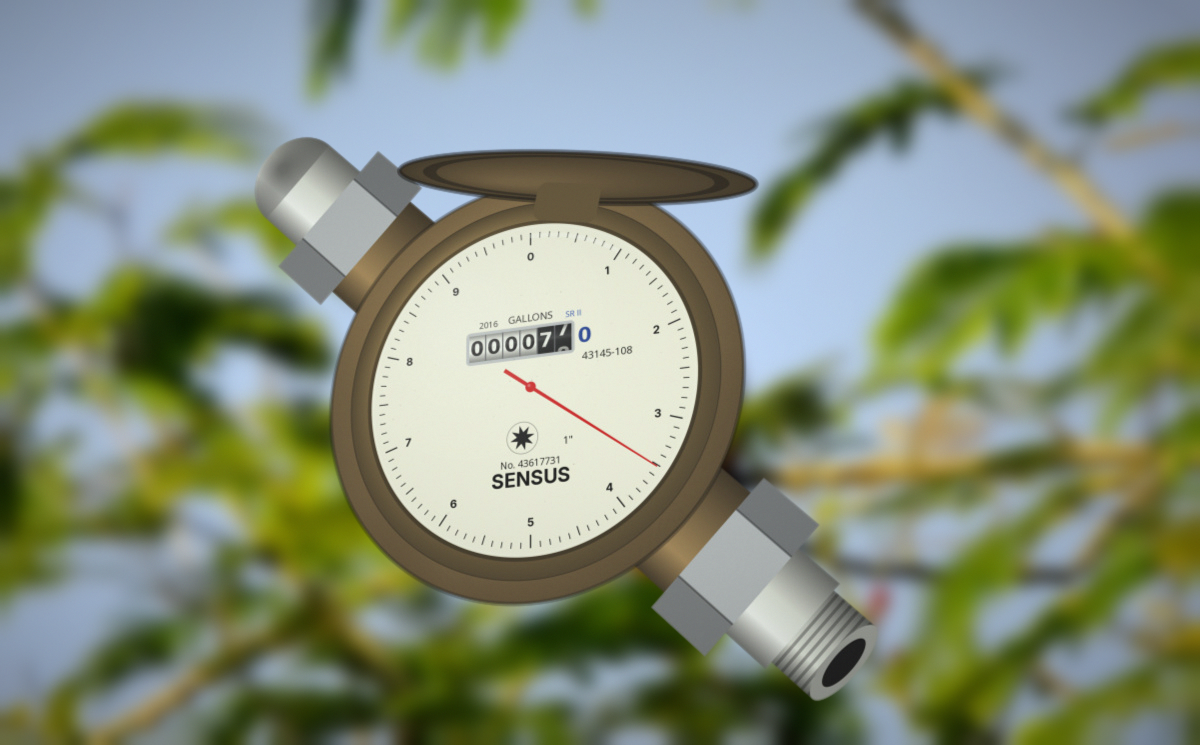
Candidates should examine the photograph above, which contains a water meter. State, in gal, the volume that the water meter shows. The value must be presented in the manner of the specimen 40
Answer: 773.5
